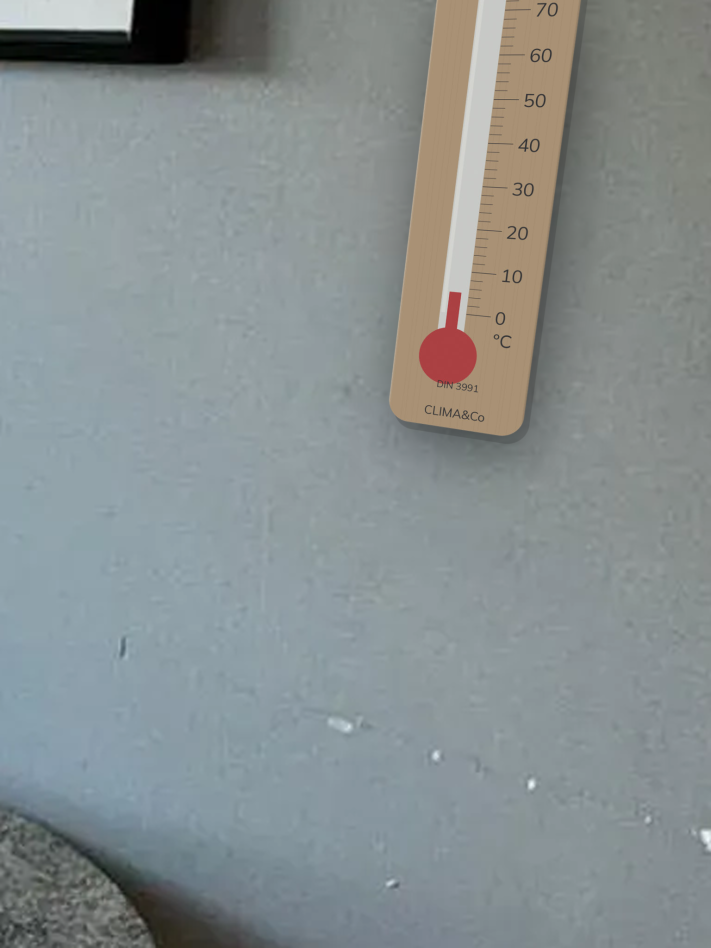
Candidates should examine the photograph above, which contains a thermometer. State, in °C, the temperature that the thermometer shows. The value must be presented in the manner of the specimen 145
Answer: 5
